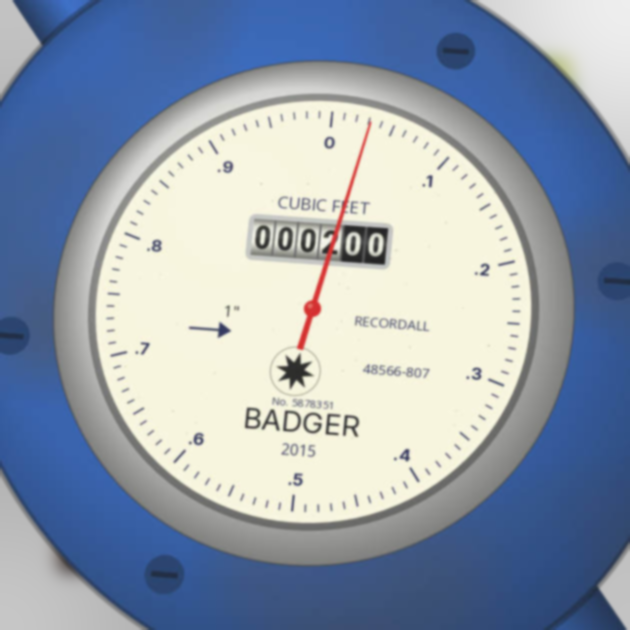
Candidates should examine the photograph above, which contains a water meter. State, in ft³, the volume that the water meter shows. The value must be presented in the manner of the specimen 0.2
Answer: 200.03
